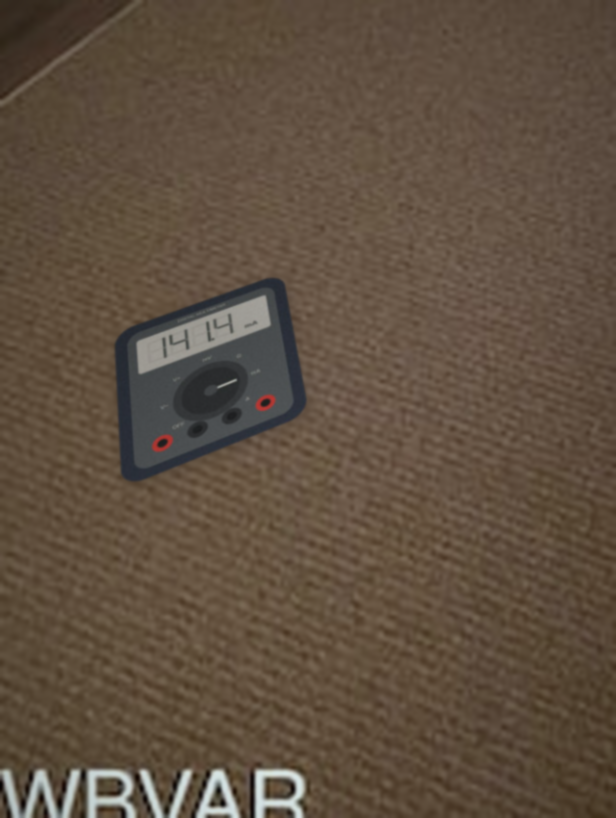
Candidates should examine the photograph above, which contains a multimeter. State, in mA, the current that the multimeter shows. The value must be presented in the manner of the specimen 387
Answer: 141.4
